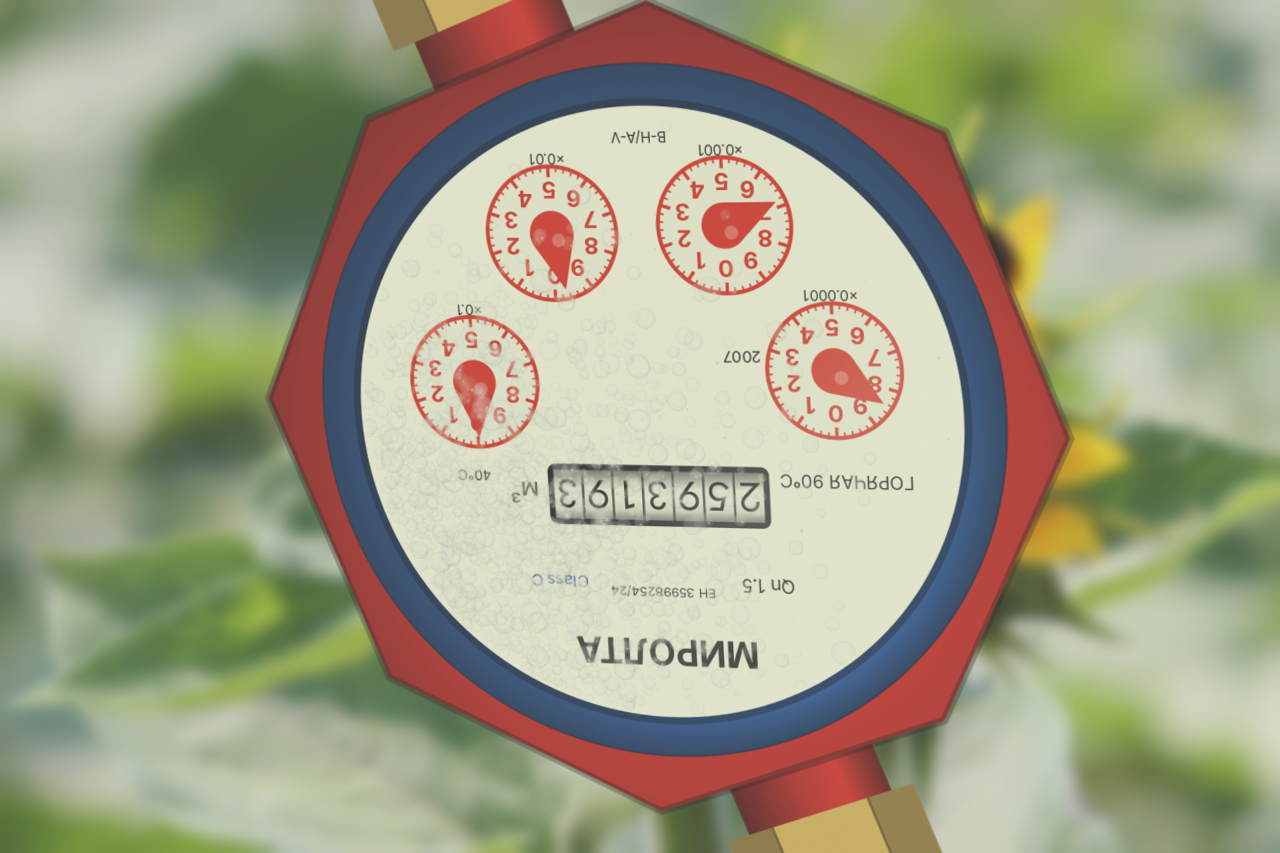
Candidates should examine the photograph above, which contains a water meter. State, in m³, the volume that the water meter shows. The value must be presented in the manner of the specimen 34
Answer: 2593192.9968
